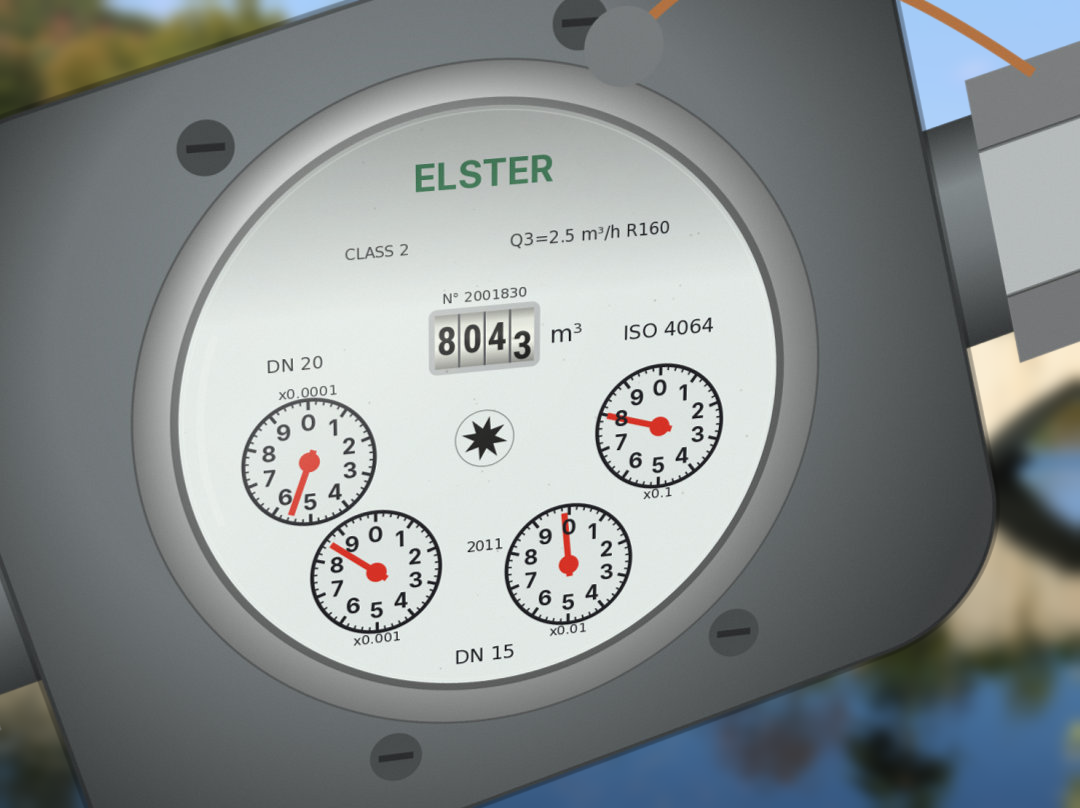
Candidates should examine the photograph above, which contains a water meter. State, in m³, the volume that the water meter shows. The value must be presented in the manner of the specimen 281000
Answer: 8042.7985
